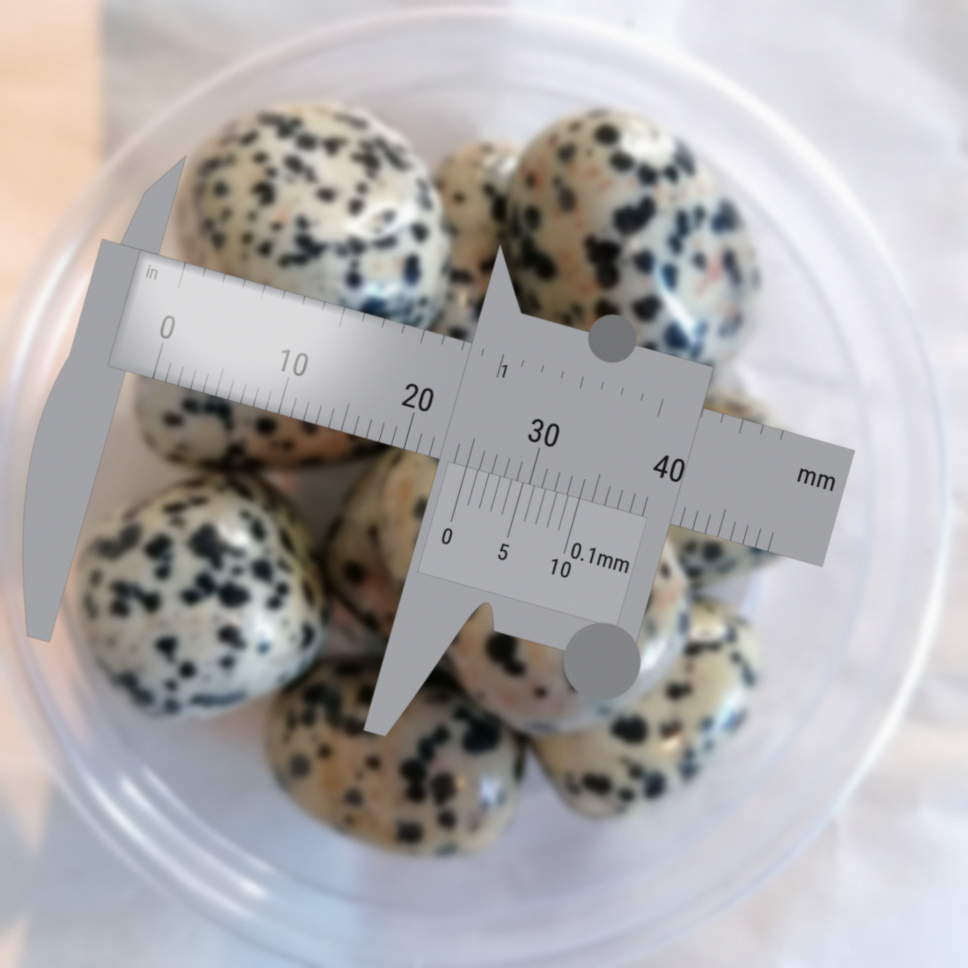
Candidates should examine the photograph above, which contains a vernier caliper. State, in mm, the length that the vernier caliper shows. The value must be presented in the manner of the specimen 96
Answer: 25.0
